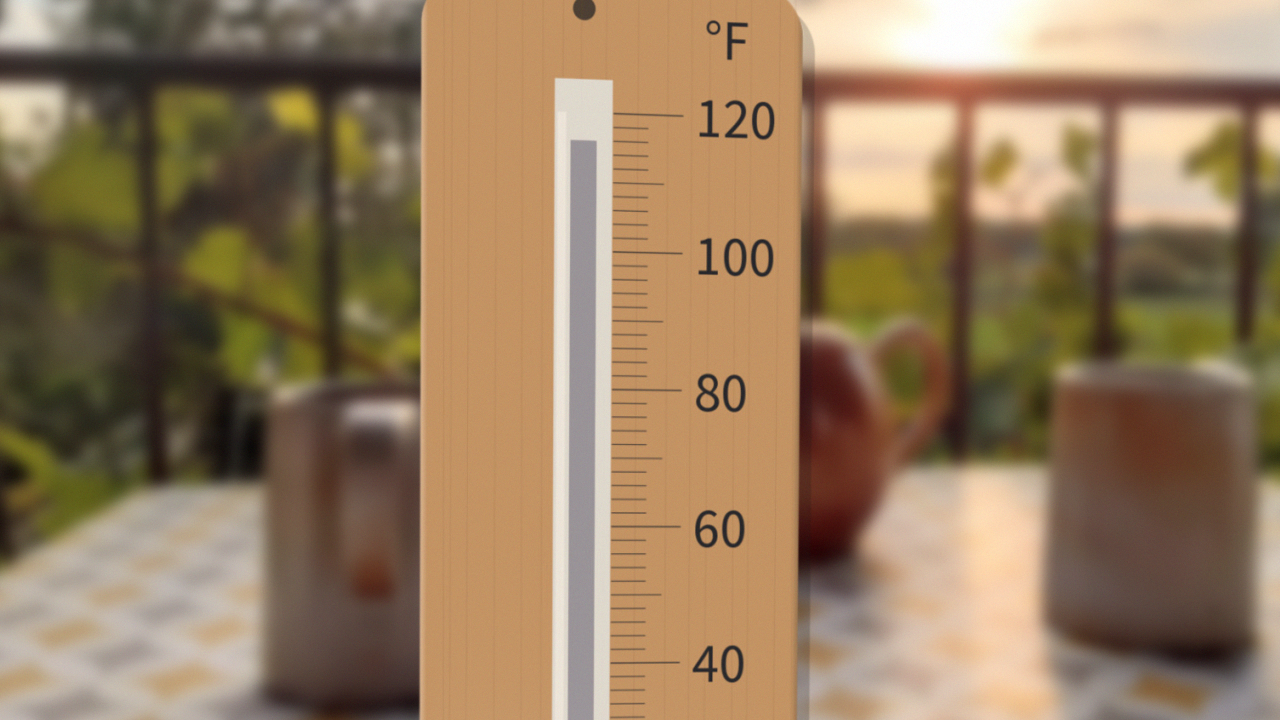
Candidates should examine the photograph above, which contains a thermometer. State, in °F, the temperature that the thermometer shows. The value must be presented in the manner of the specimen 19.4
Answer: 116
